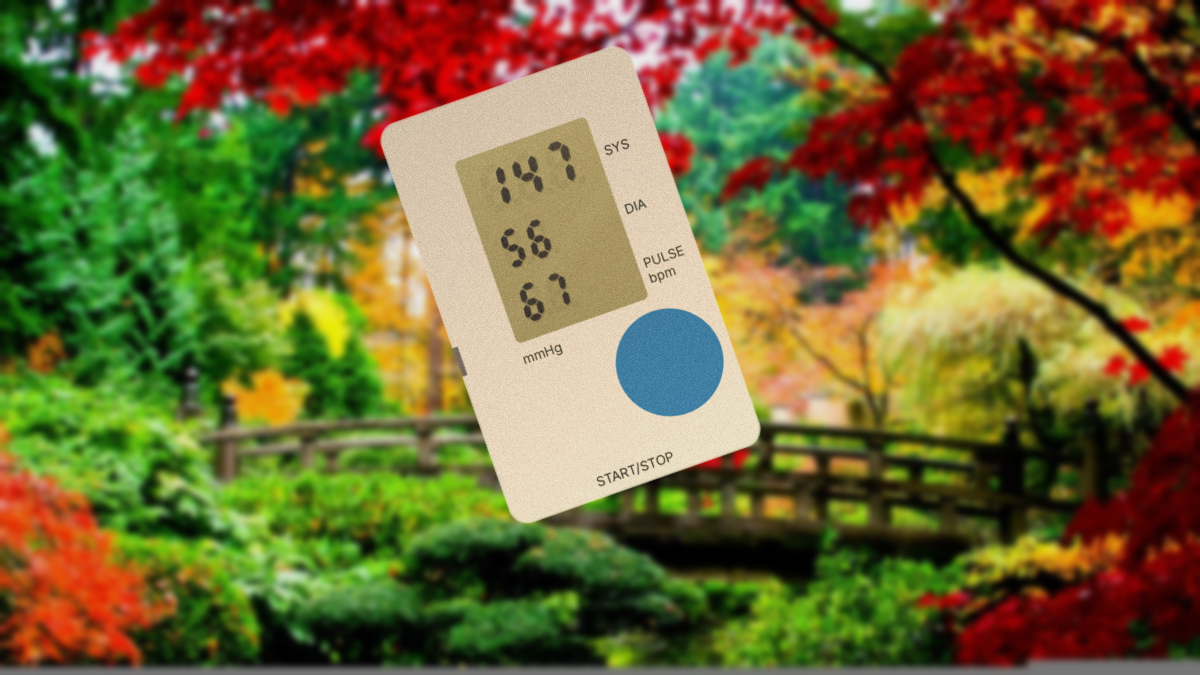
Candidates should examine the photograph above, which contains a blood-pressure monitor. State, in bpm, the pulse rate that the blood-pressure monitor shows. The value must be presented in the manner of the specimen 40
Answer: 67
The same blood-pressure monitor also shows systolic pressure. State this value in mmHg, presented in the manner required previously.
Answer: 147
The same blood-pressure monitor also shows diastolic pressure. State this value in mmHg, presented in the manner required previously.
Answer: 56
